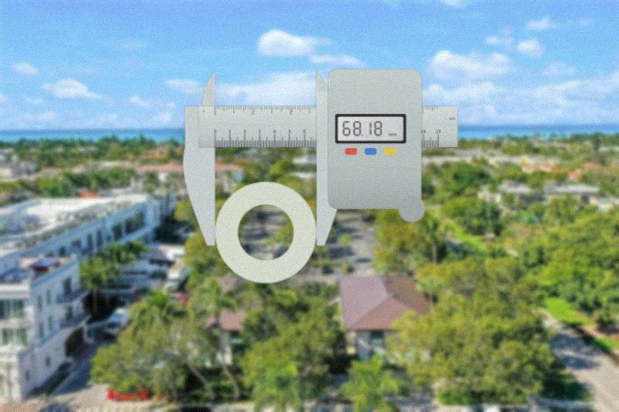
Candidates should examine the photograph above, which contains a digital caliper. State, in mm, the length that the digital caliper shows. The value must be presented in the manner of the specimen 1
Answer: 68.18
